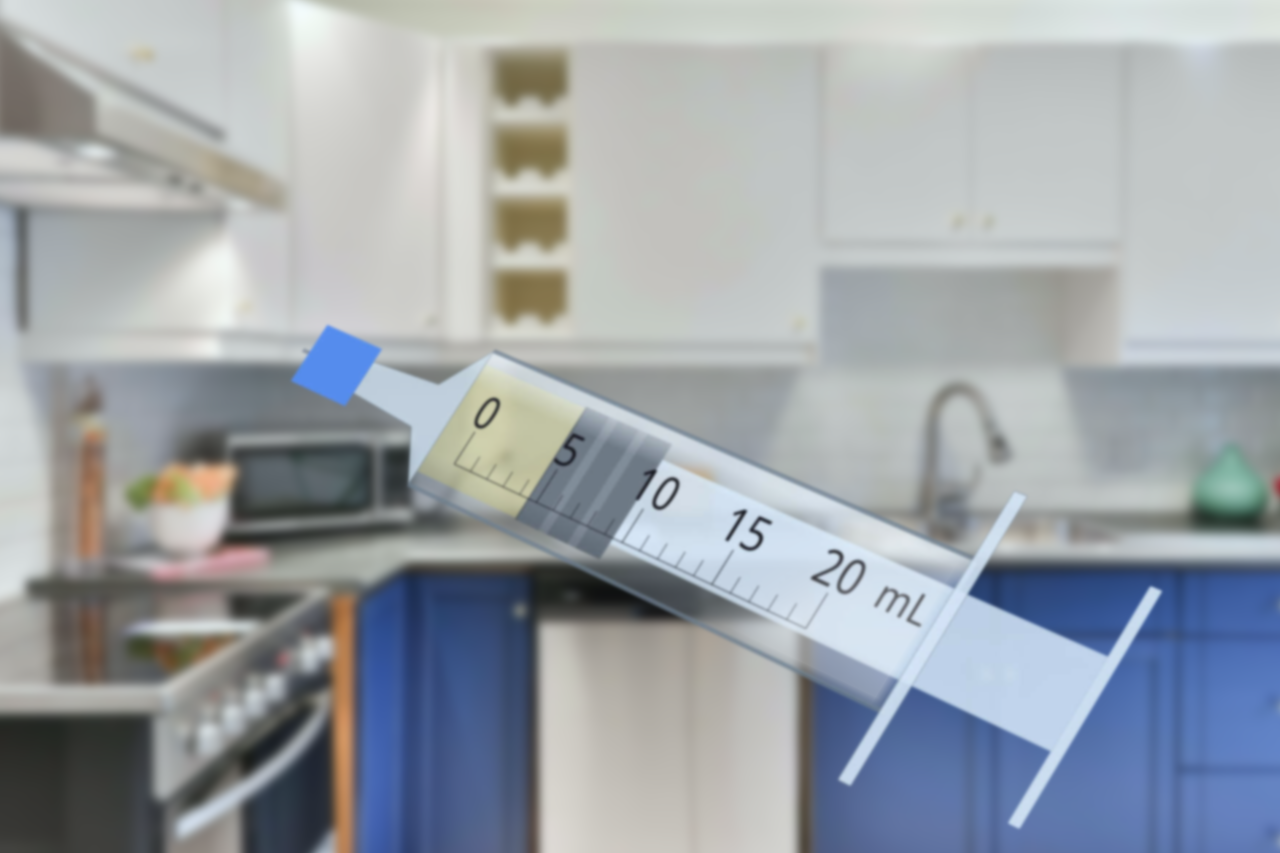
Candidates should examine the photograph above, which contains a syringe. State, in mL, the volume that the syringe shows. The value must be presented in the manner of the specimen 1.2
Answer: 4.5
